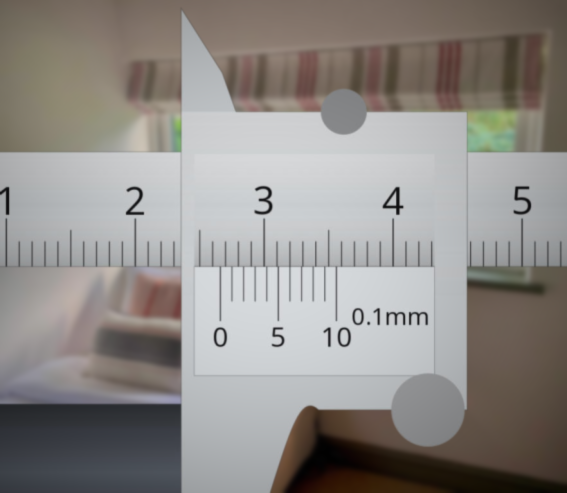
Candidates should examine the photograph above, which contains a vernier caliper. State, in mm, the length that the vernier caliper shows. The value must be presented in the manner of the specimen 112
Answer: 26.6
